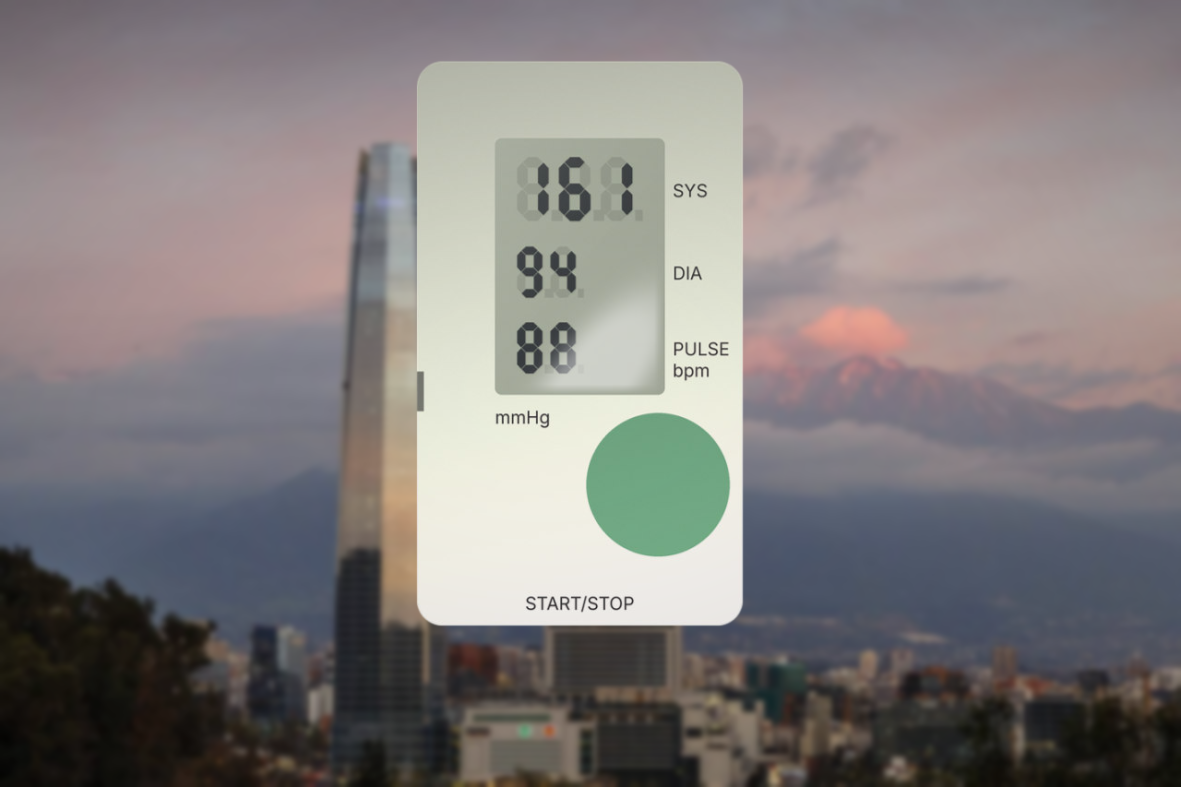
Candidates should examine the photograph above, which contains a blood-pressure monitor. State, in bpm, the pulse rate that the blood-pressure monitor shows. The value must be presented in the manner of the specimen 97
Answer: 88
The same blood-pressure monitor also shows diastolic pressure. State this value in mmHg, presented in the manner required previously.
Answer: 94
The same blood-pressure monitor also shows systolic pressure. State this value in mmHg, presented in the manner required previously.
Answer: 161
